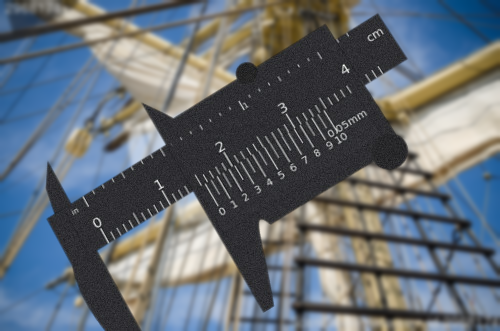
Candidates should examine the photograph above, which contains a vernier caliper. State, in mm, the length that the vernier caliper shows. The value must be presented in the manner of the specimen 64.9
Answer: 15.6
